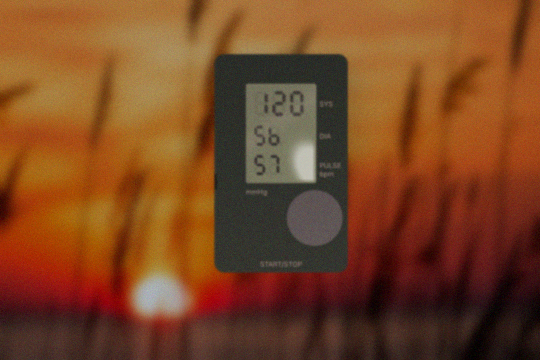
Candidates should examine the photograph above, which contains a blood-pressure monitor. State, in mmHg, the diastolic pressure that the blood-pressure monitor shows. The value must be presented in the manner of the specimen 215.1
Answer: 56
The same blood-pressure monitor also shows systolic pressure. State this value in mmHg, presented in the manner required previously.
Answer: 120
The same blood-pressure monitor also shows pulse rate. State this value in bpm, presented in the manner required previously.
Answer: 57
